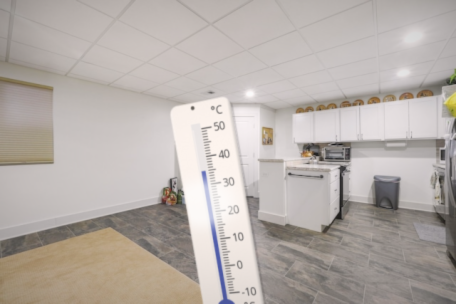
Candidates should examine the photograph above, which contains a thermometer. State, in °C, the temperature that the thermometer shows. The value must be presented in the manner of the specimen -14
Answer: 35
